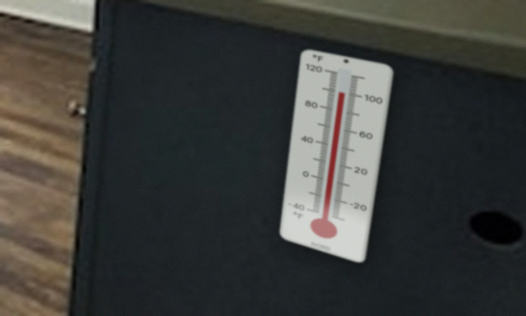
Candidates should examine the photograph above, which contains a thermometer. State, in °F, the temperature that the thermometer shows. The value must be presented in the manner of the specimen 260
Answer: 100
